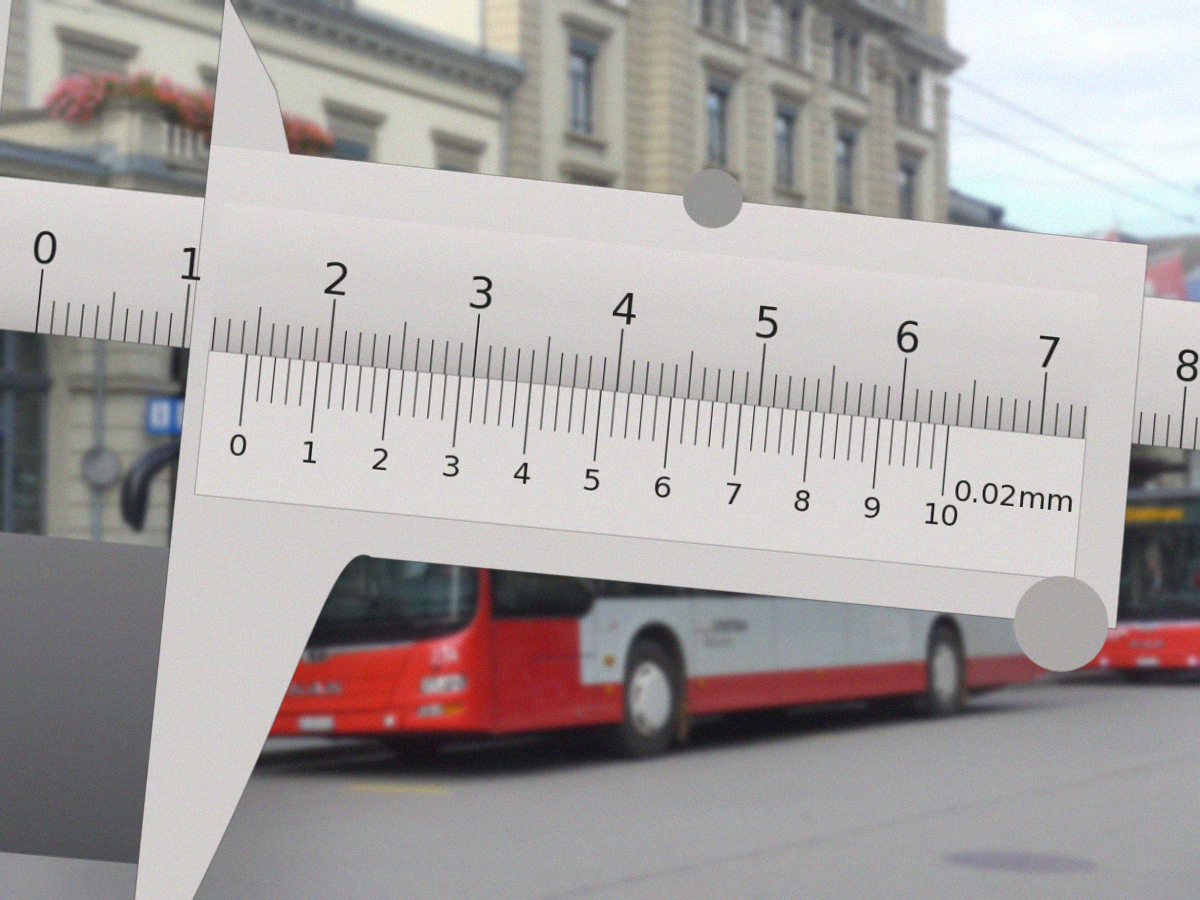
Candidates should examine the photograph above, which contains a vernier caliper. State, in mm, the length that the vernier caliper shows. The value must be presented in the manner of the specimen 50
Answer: 14.4
